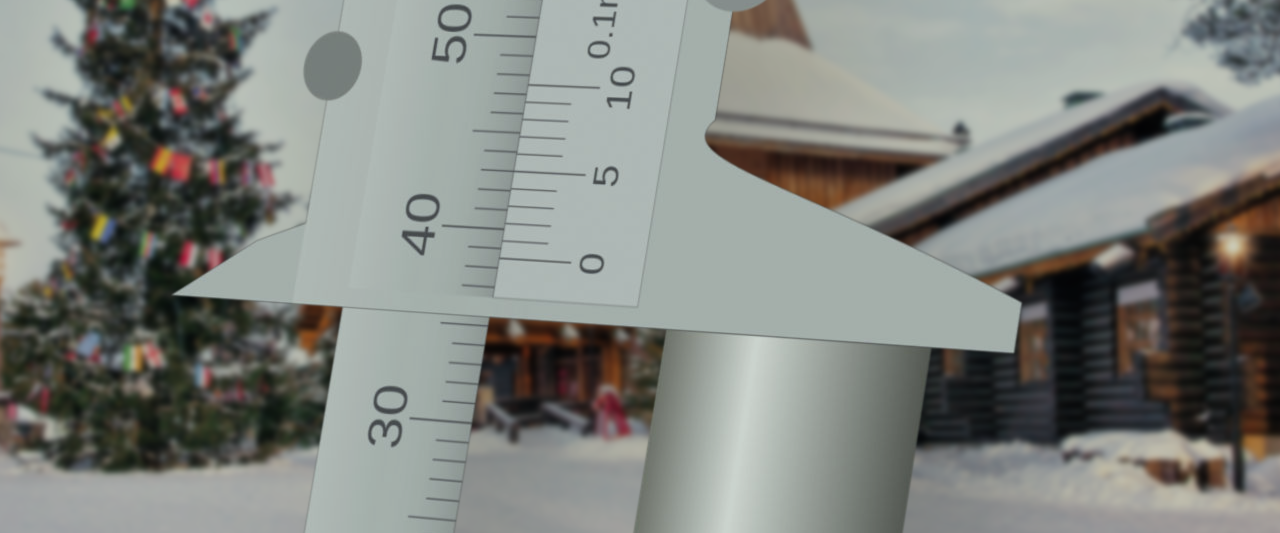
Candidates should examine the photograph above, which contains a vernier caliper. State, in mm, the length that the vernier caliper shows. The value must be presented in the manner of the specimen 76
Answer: 38.5
